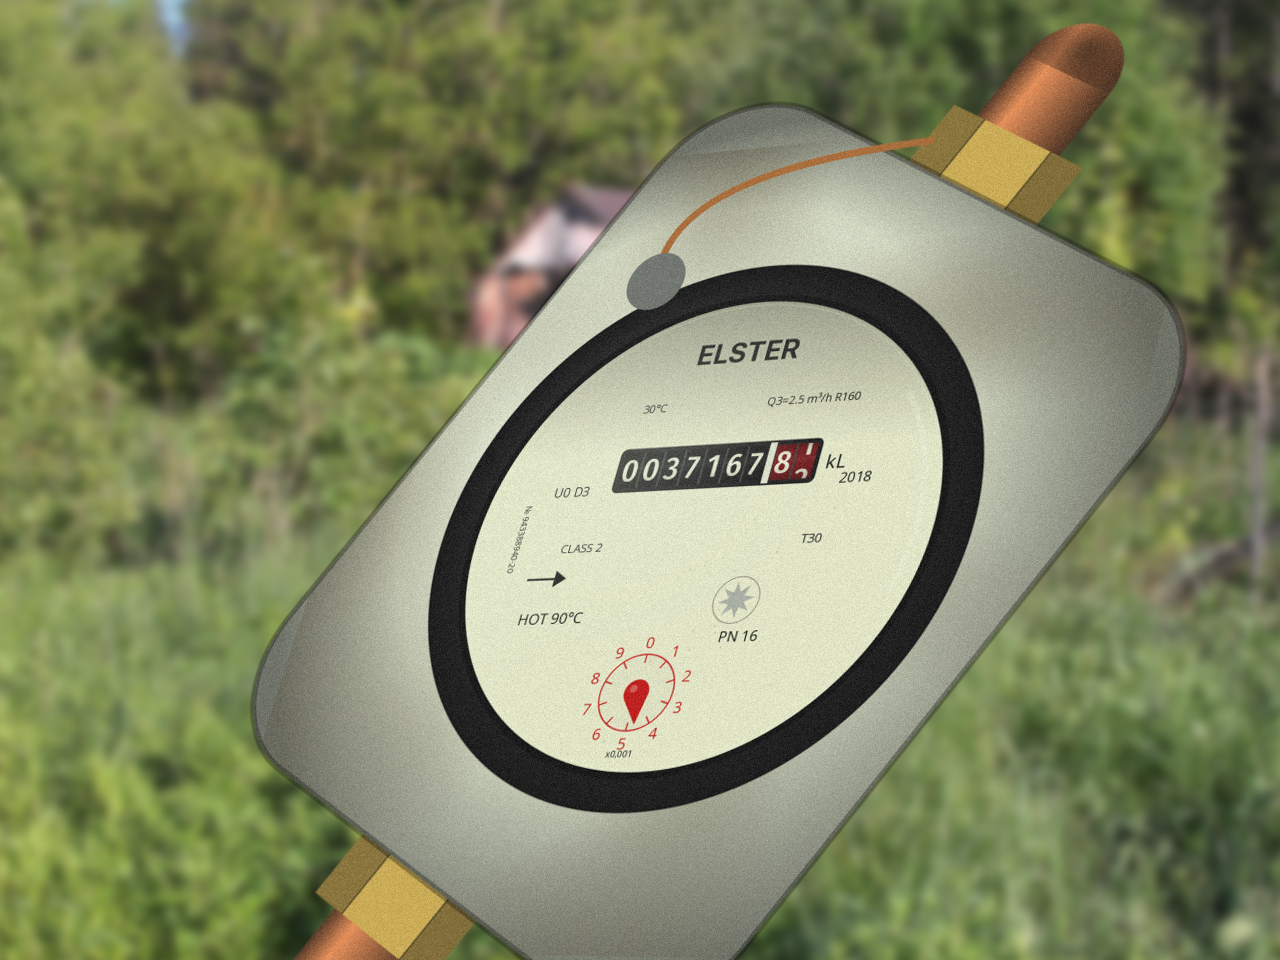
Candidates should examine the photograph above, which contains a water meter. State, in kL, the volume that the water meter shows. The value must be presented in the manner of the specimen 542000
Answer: 37167.814
